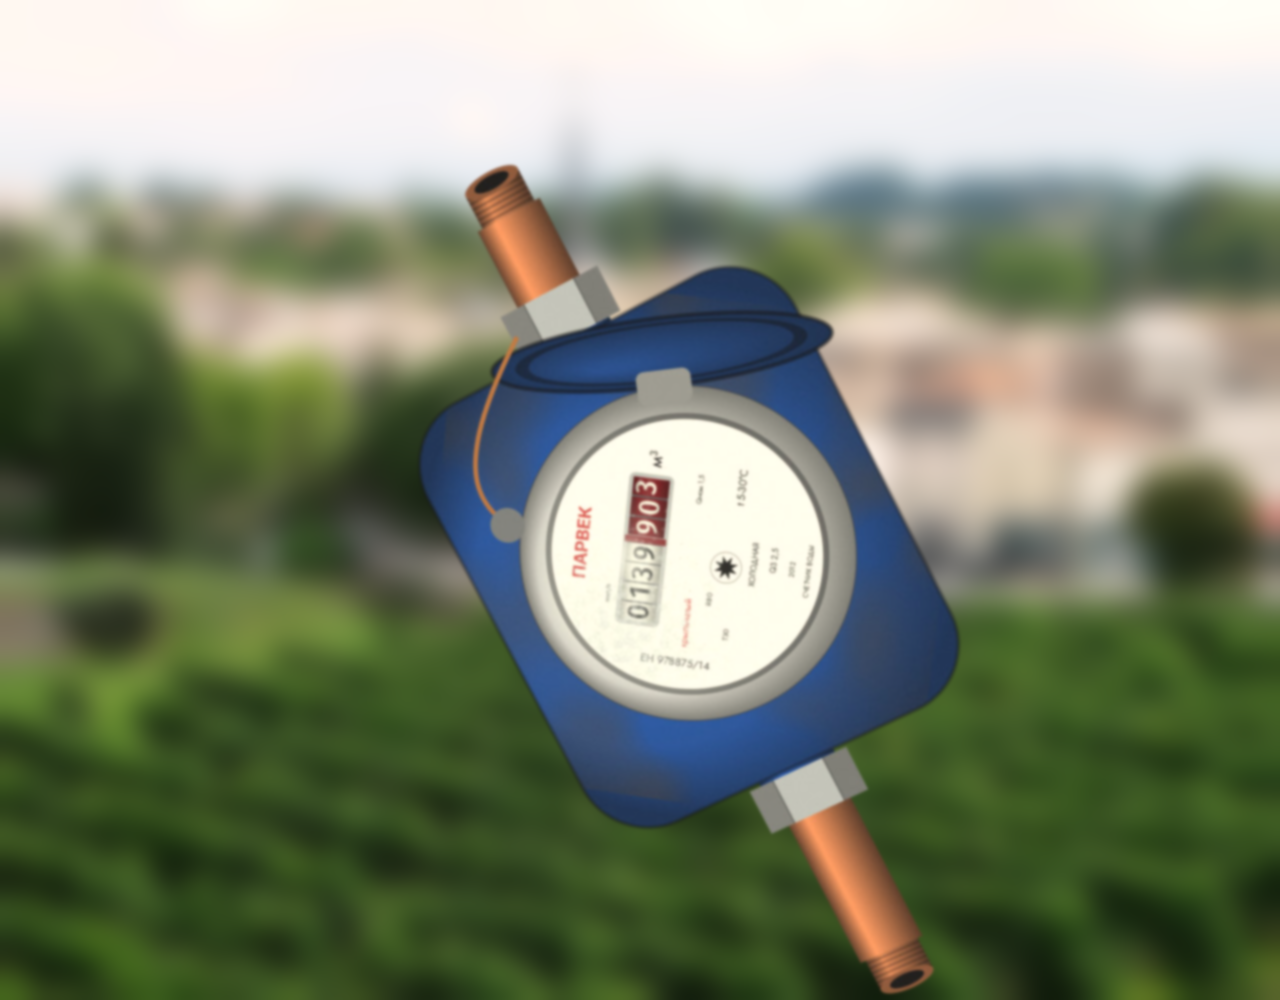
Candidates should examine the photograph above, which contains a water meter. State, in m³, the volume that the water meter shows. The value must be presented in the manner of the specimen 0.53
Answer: 139.903
